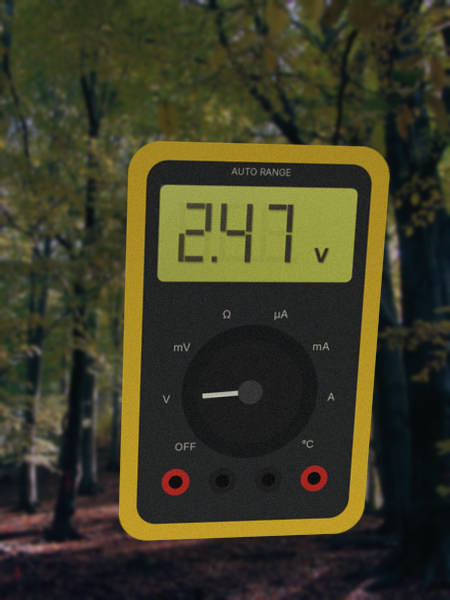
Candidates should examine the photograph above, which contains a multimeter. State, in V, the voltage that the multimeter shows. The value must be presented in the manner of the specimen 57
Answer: 2.47
